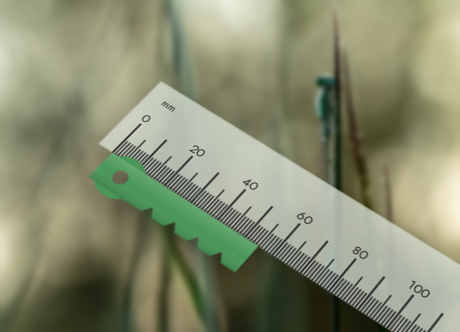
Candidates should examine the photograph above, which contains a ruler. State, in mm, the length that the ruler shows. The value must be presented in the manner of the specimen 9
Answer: 55
